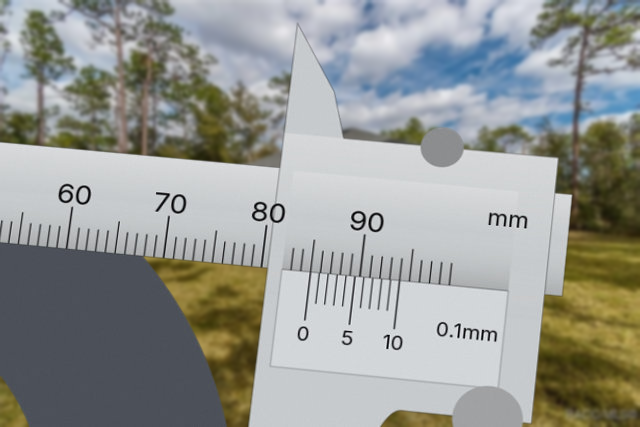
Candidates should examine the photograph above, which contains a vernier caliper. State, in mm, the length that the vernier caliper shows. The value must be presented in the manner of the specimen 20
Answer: 85.0
